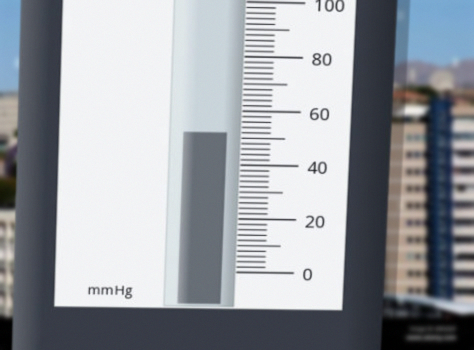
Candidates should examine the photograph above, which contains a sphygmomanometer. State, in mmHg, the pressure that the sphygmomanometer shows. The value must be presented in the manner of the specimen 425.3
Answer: 52
